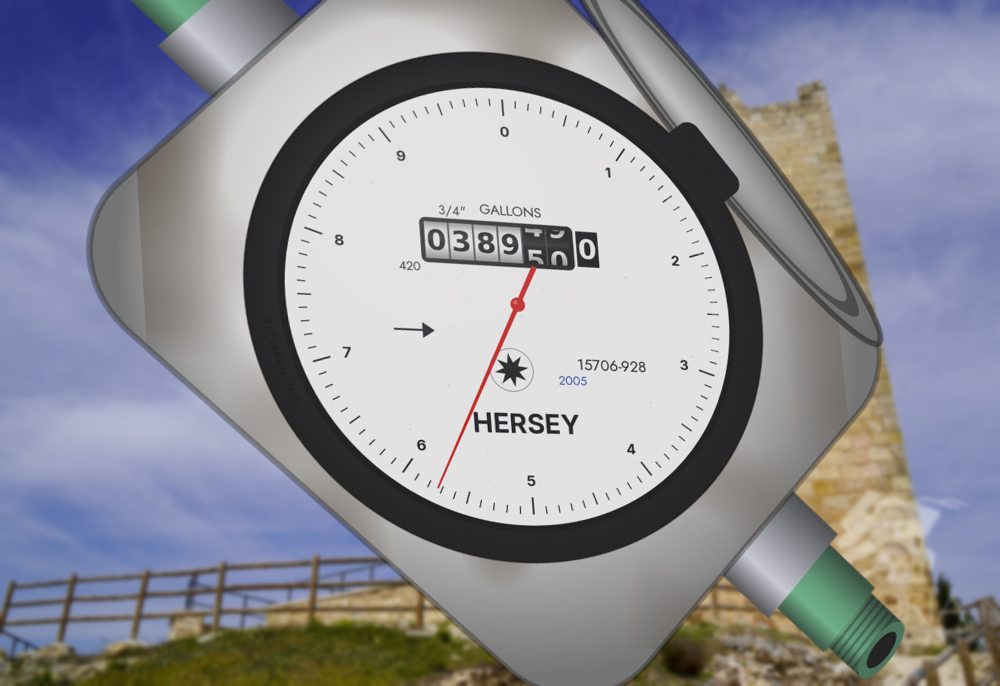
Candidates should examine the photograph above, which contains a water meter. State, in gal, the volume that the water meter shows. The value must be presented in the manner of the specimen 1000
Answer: 389495.7
